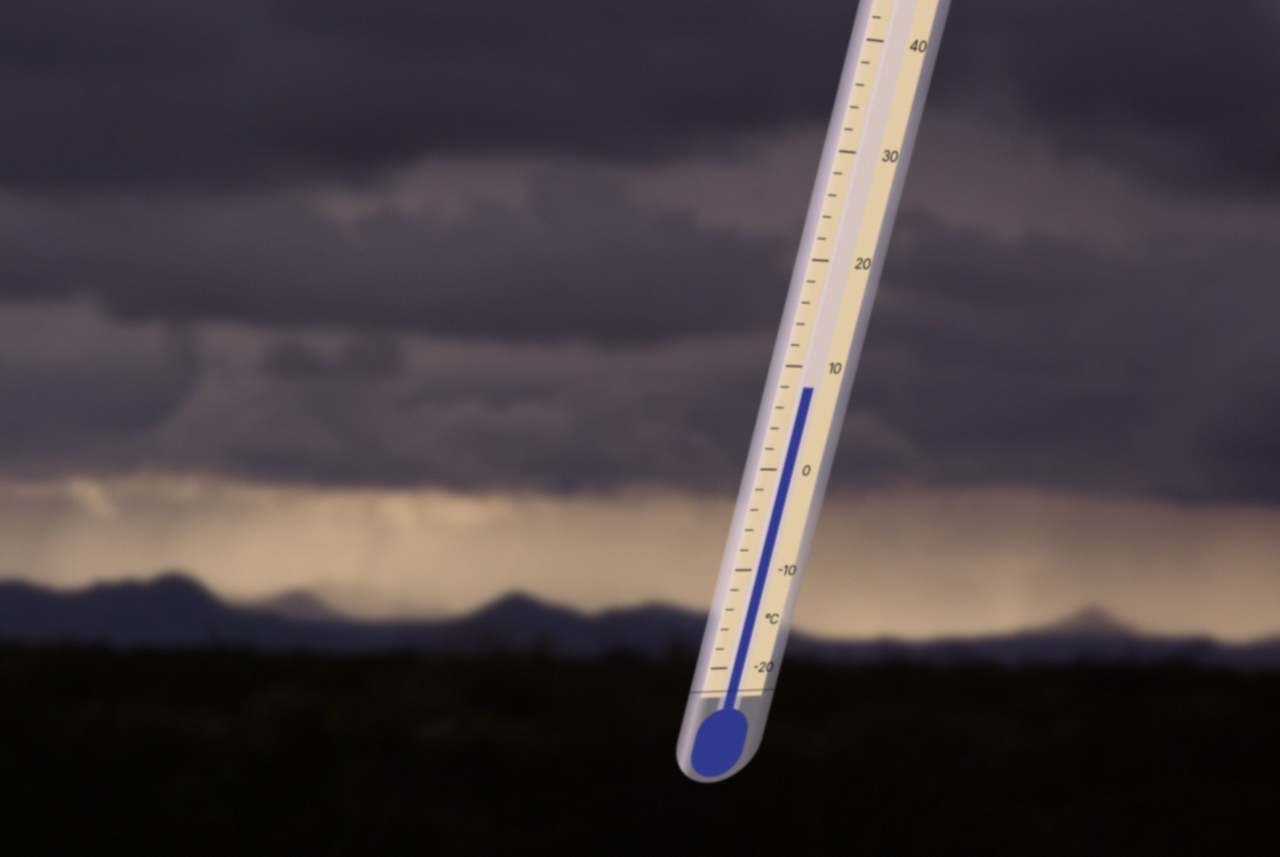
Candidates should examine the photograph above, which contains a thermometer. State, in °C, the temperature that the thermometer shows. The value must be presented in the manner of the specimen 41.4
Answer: 8
